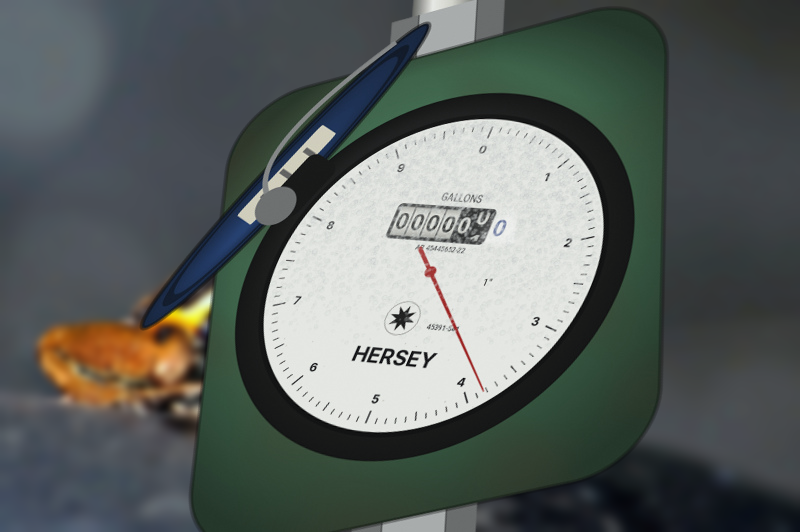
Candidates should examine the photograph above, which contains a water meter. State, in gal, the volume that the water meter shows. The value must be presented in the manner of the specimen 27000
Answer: 3.8
